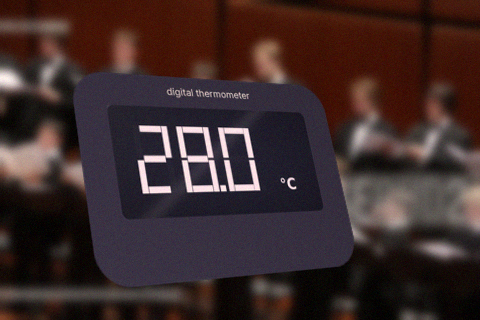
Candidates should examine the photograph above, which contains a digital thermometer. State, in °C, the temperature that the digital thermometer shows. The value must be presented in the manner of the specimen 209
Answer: 28.0
